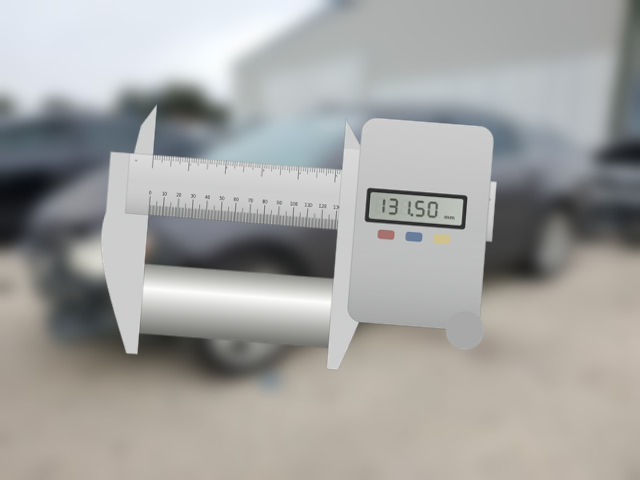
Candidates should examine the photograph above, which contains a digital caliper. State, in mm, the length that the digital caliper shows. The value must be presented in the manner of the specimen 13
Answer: 131.50
